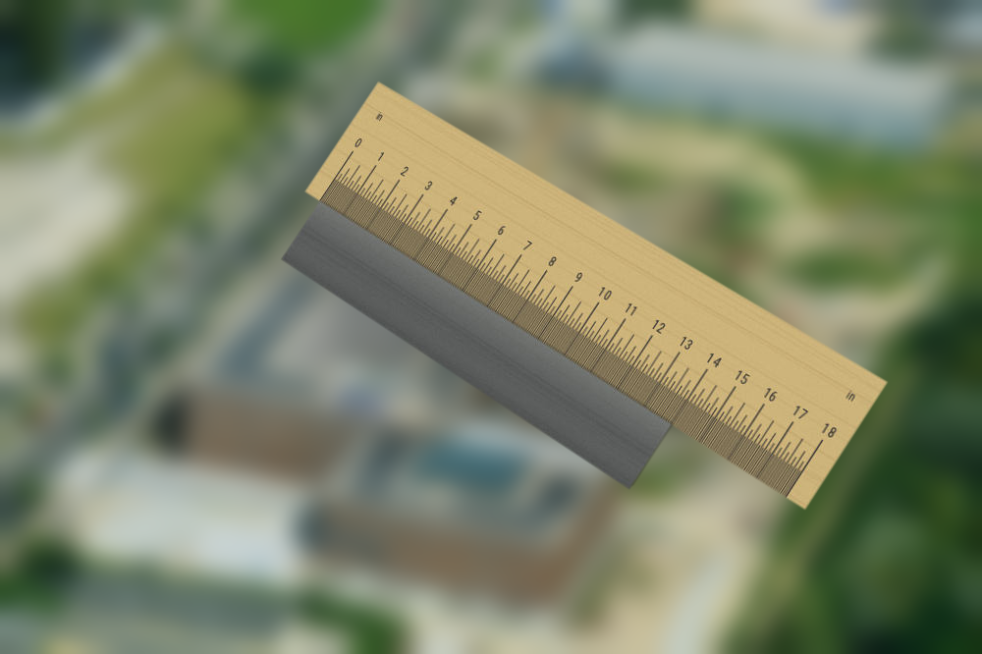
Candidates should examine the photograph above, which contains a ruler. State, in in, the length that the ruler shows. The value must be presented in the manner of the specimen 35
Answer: 14
